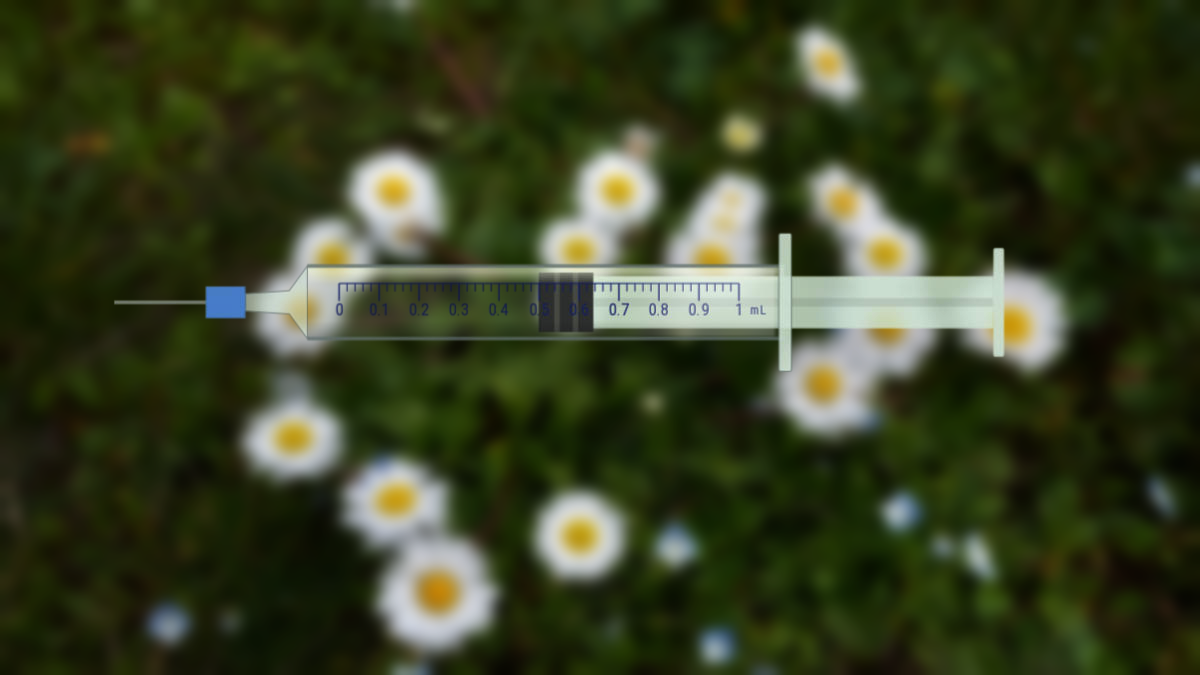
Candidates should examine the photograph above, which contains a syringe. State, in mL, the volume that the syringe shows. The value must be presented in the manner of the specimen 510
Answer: 0.5
